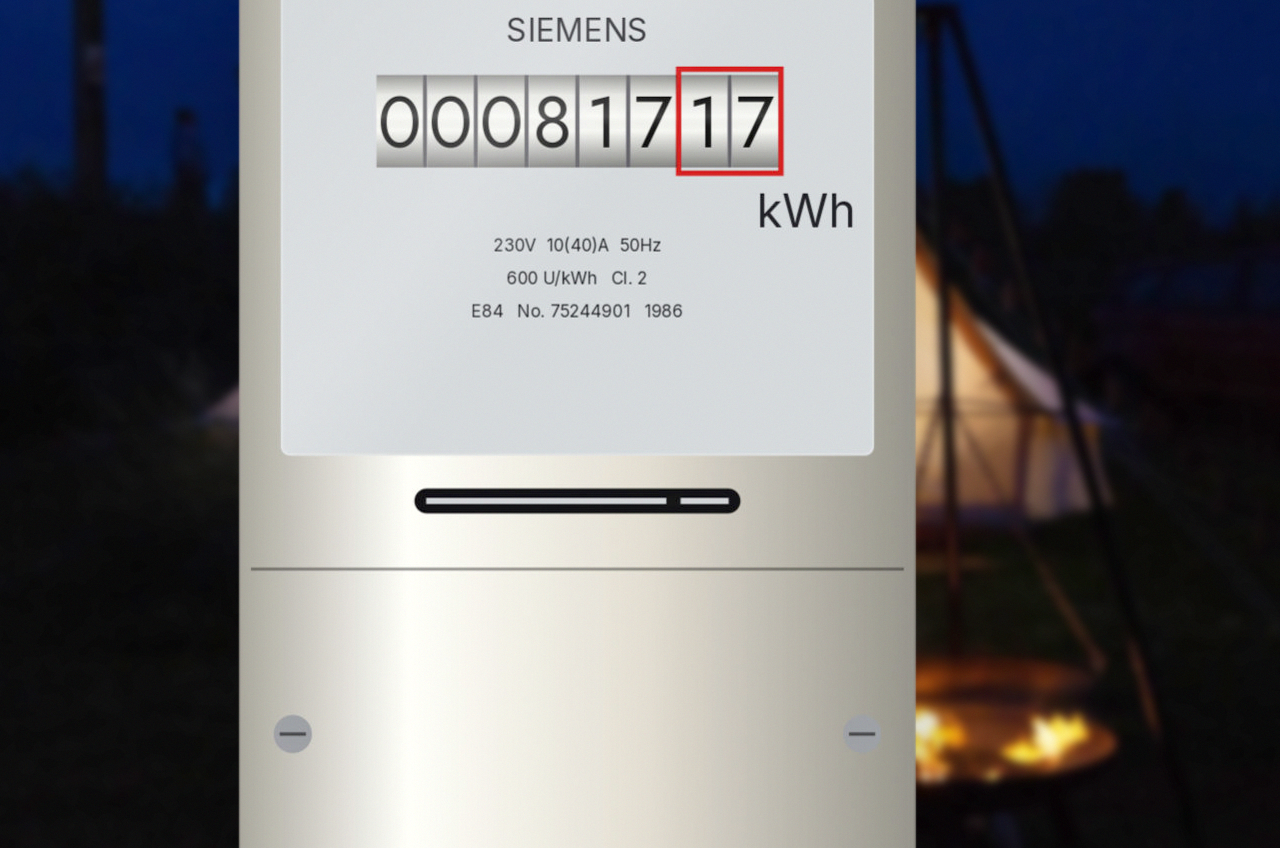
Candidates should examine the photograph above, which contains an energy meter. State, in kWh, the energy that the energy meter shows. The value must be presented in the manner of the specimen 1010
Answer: 817.17
